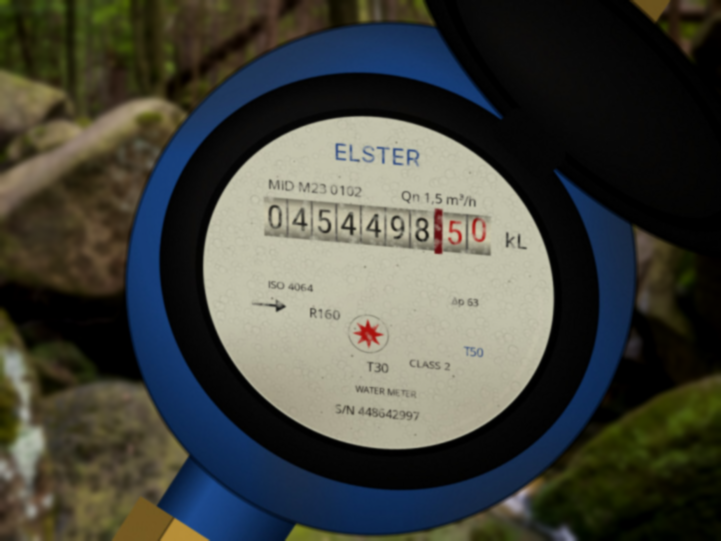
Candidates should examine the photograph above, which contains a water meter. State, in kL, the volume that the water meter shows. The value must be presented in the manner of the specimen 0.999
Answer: 454498.50
